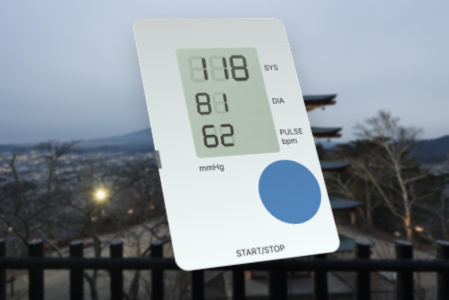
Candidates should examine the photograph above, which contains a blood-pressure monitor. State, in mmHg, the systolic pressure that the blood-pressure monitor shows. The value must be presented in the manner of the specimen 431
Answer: 118
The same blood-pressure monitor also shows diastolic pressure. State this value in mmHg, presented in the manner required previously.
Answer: 81
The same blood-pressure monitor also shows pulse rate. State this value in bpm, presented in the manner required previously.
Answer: 62
